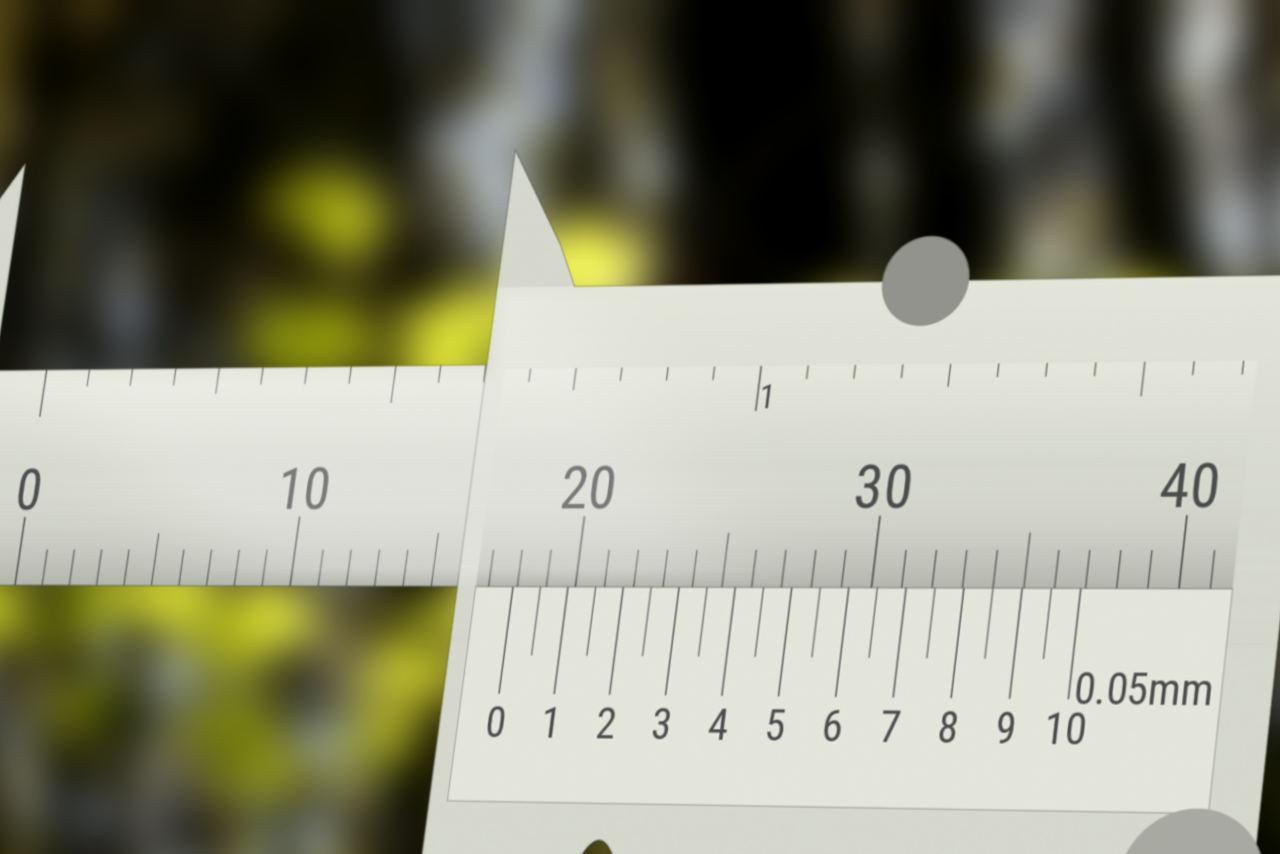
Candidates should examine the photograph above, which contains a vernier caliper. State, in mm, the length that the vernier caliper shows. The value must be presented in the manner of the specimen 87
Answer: 17.85
